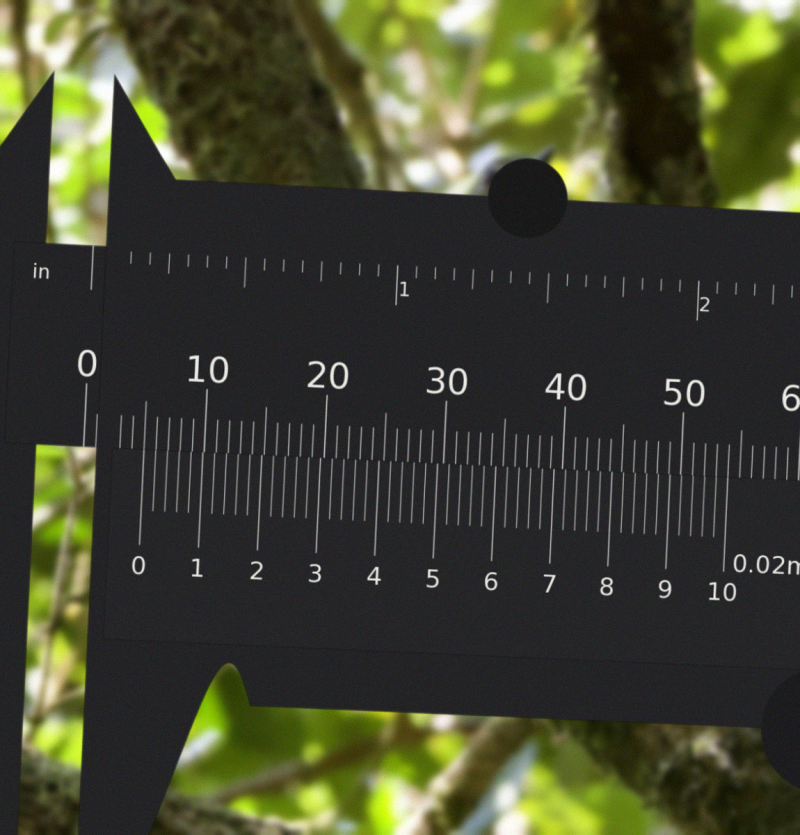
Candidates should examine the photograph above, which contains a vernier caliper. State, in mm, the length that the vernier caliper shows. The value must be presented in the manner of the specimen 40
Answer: 5.0
